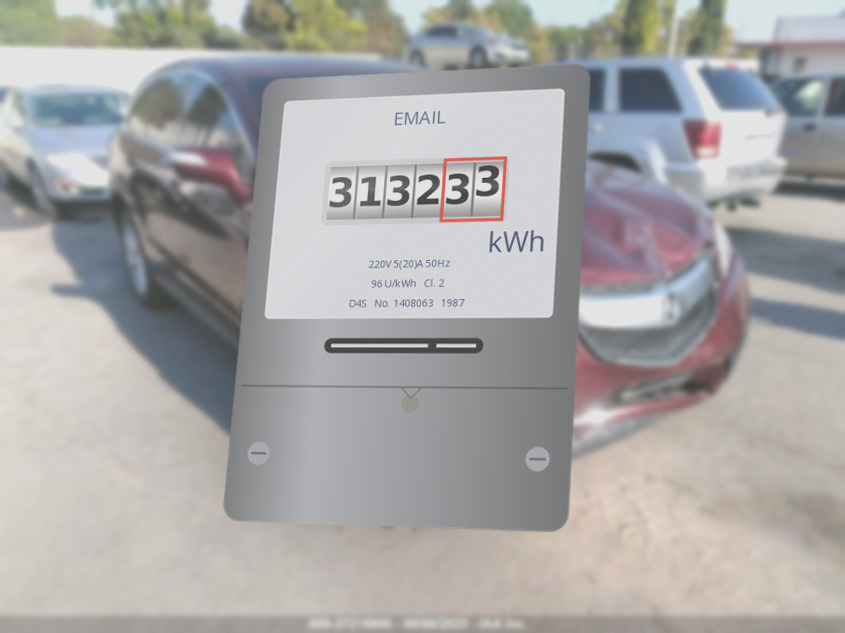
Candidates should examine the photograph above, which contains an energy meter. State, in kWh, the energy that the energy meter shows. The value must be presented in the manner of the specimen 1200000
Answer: 3132.33
